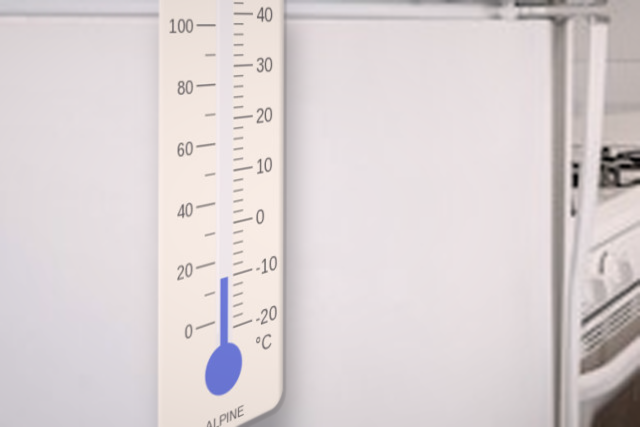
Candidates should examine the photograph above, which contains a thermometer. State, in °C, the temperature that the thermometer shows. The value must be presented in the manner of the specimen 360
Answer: -10
